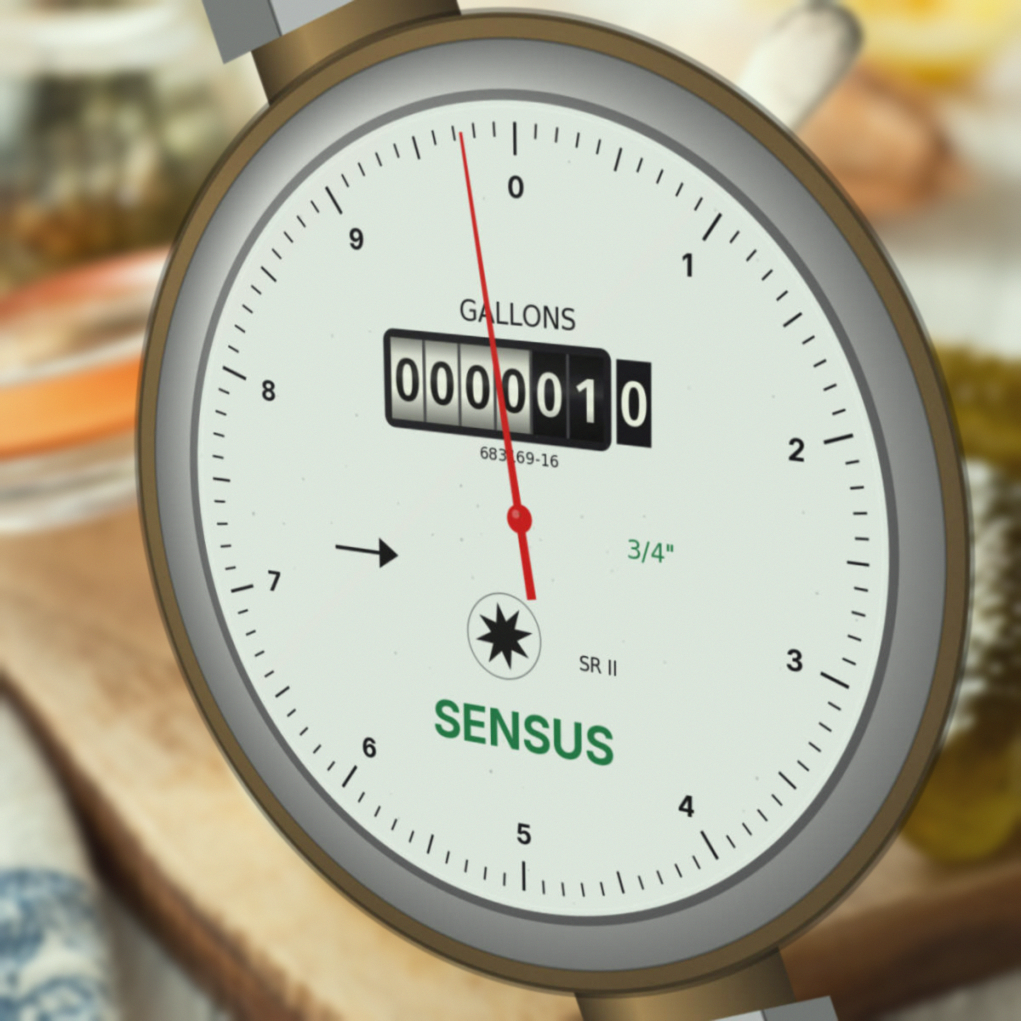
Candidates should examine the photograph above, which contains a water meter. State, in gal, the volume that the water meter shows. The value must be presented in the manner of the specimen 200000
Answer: 9.7
